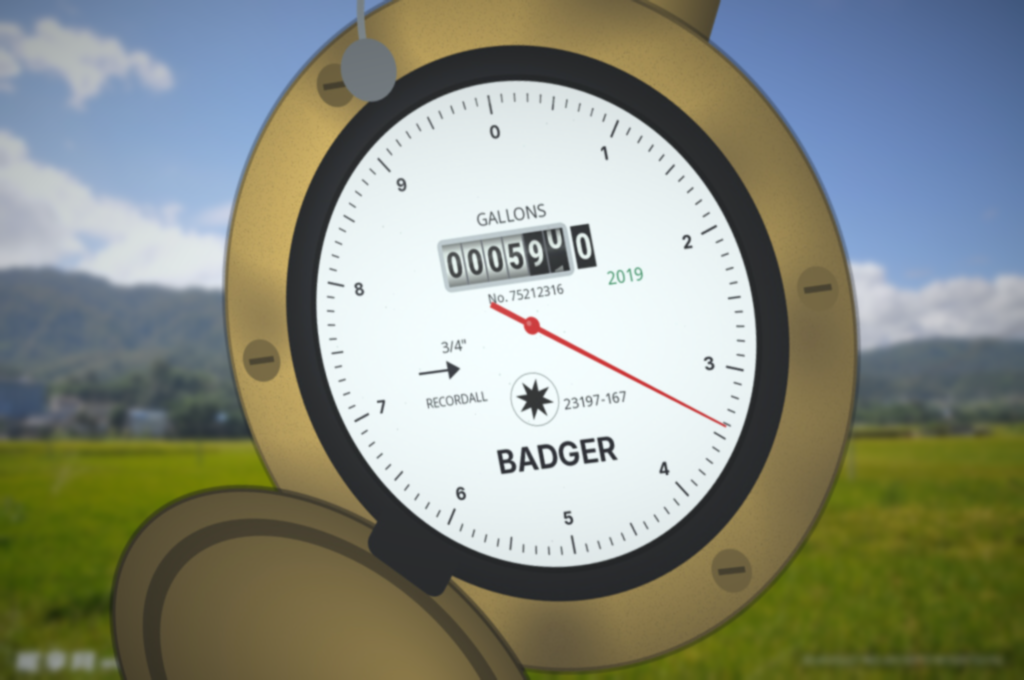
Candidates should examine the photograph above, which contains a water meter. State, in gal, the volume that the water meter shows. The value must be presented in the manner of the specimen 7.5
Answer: 5903.4
